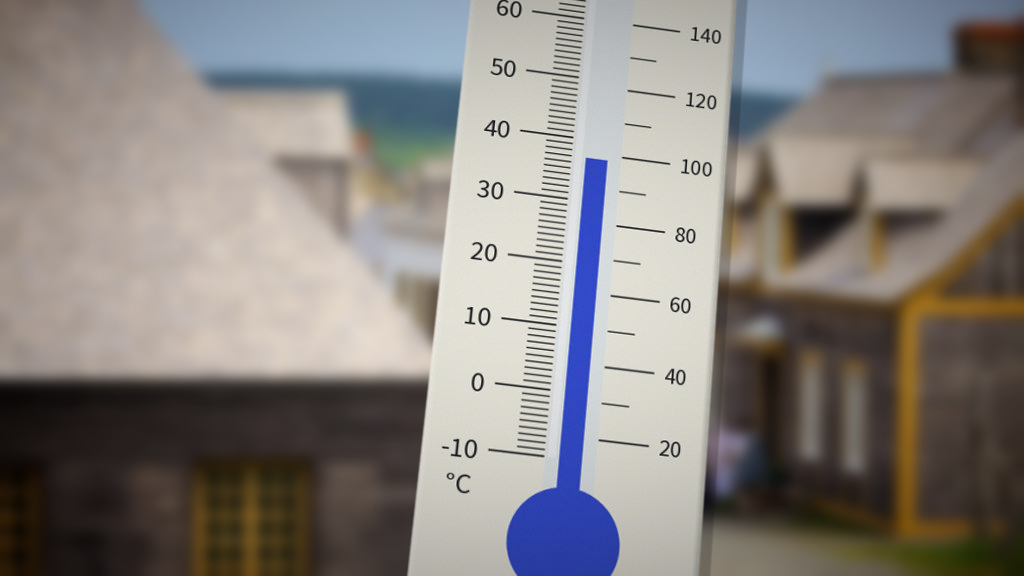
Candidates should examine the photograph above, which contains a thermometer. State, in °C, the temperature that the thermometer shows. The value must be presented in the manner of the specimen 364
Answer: 37
